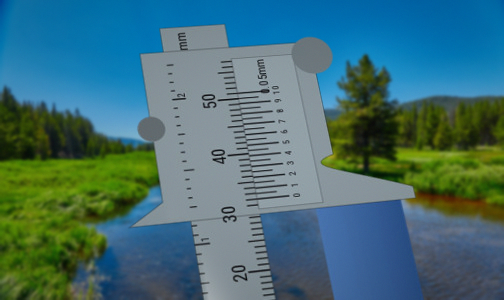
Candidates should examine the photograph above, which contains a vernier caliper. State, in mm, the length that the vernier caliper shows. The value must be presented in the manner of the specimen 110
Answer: 32.0
